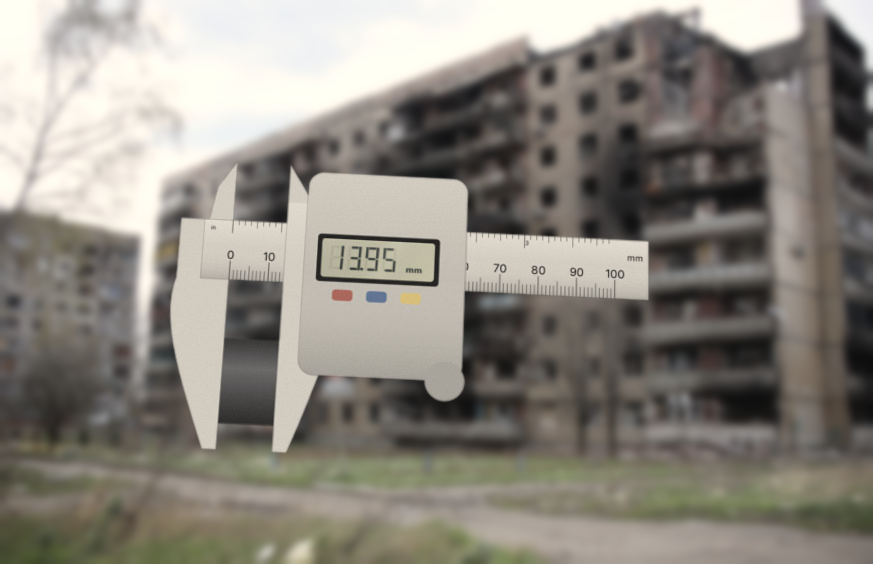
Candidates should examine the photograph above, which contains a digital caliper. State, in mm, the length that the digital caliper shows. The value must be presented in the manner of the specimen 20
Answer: 13.95
